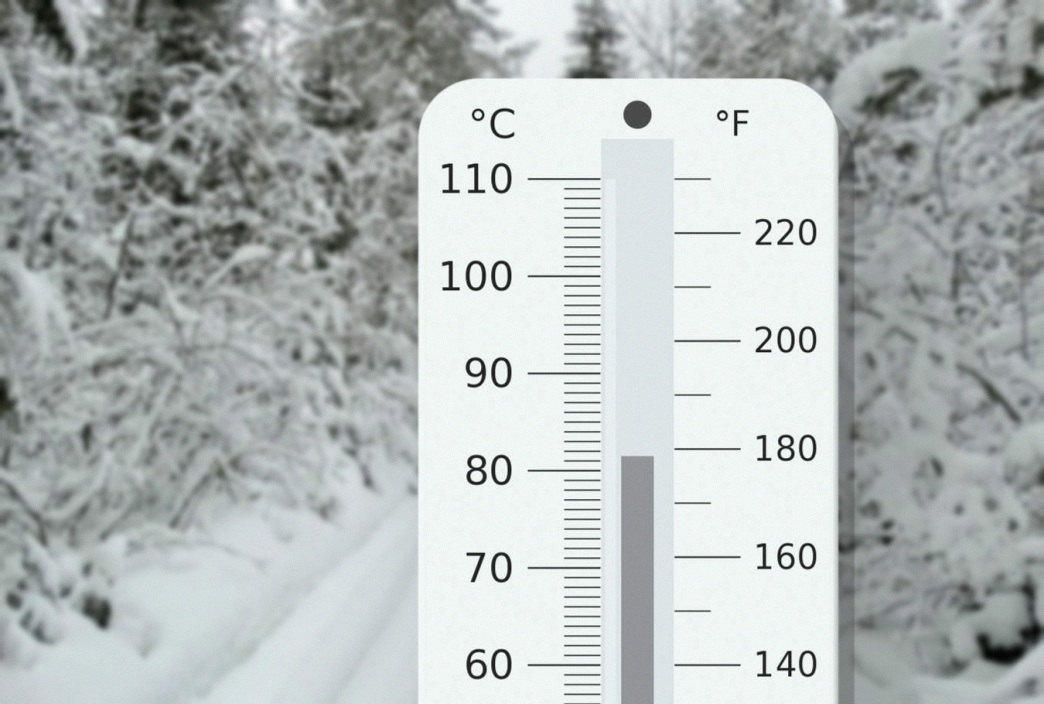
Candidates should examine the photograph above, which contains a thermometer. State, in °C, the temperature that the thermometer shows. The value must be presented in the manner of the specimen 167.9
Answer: 81.5
